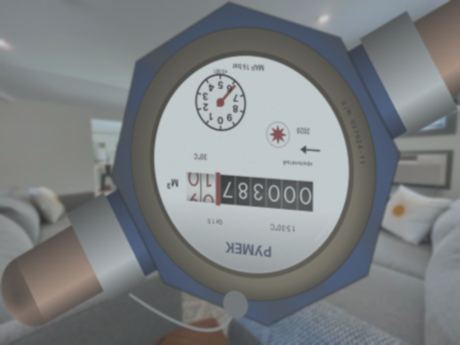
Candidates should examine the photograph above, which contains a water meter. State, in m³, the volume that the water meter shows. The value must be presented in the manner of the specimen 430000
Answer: 387.096
